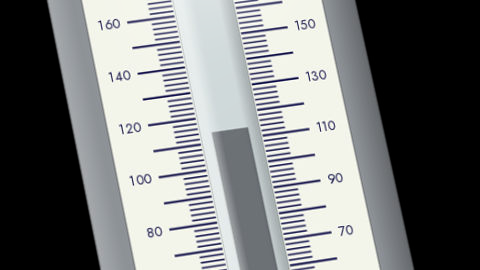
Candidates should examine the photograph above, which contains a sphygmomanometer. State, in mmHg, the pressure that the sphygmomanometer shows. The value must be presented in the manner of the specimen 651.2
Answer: 114
